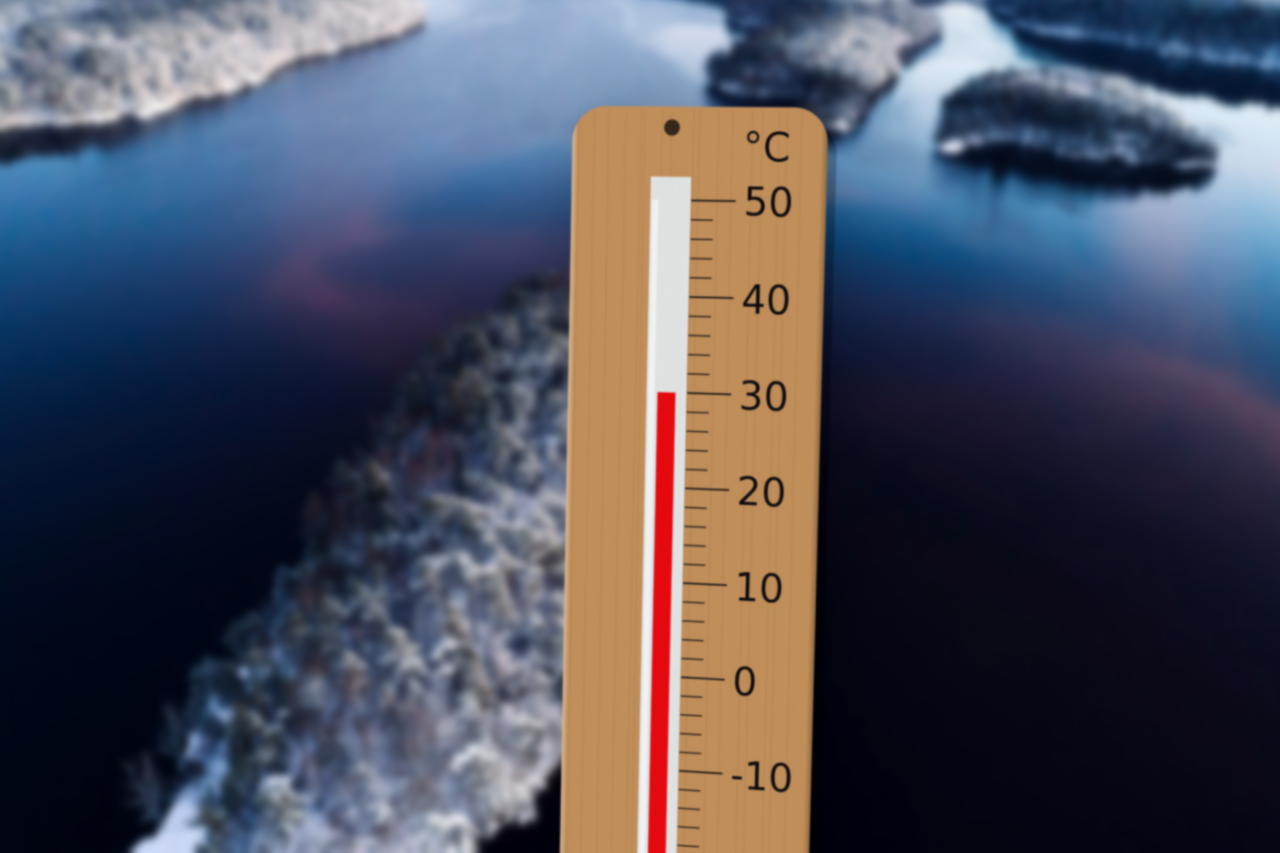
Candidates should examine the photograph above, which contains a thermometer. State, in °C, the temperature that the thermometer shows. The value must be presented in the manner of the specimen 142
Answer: 30
